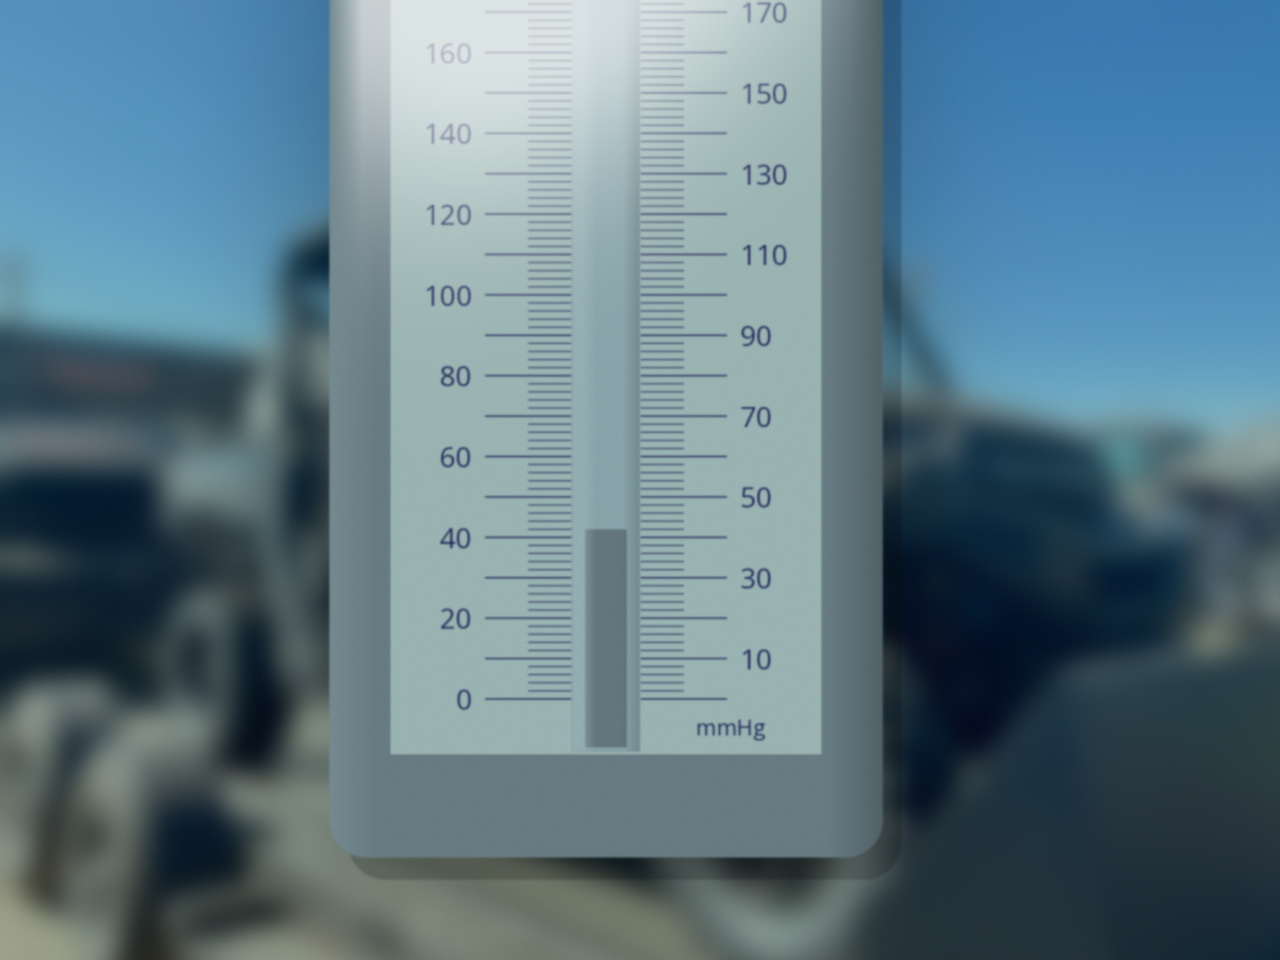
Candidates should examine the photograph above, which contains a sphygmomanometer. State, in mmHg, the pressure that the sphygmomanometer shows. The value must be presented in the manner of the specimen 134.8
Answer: 42
